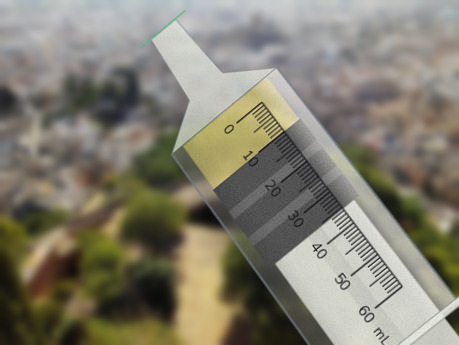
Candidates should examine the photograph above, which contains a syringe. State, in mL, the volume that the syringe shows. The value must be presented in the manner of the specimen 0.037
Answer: 10
